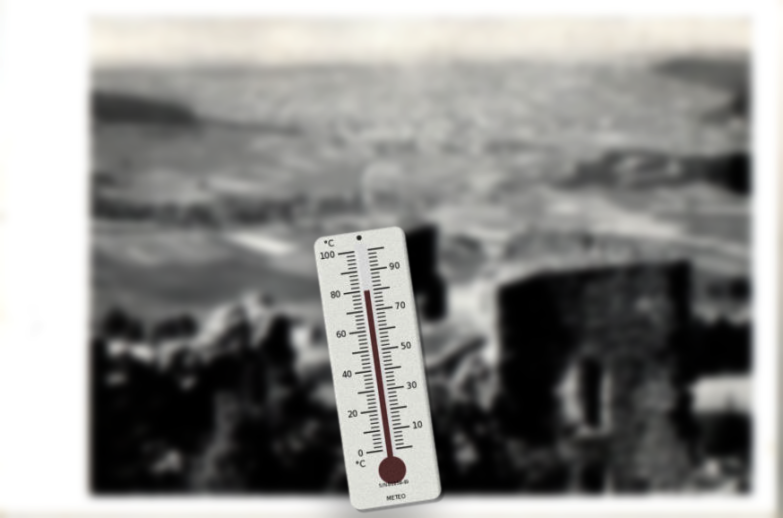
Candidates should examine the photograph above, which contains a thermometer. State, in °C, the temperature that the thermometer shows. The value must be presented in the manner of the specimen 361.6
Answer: 80
